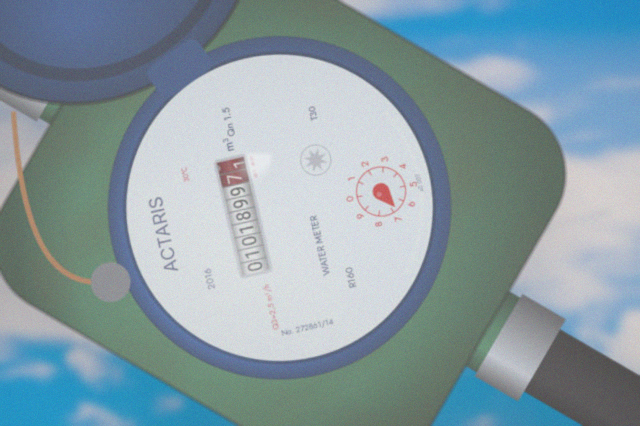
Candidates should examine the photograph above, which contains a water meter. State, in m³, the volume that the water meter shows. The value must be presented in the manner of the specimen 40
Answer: 101899.706
